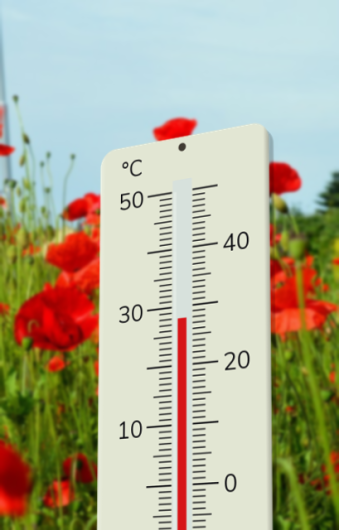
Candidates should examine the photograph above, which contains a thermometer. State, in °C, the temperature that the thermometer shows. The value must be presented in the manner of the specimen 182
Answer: 28
